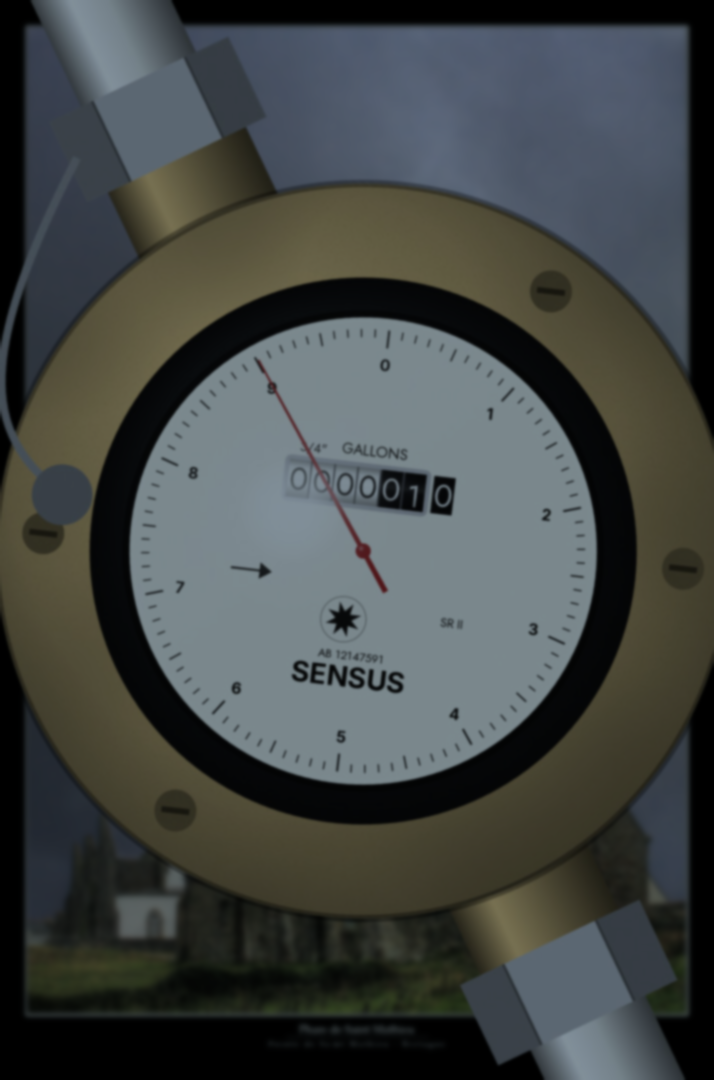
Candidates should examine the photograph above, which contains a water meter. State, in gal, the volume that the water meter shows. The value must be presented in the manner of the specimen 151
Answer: 9.0
